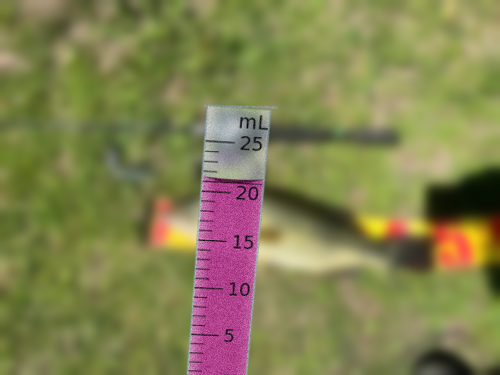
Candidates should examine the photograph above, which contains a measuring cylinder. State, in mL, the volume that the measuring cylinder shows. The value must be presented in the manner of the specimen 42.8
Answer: 21
